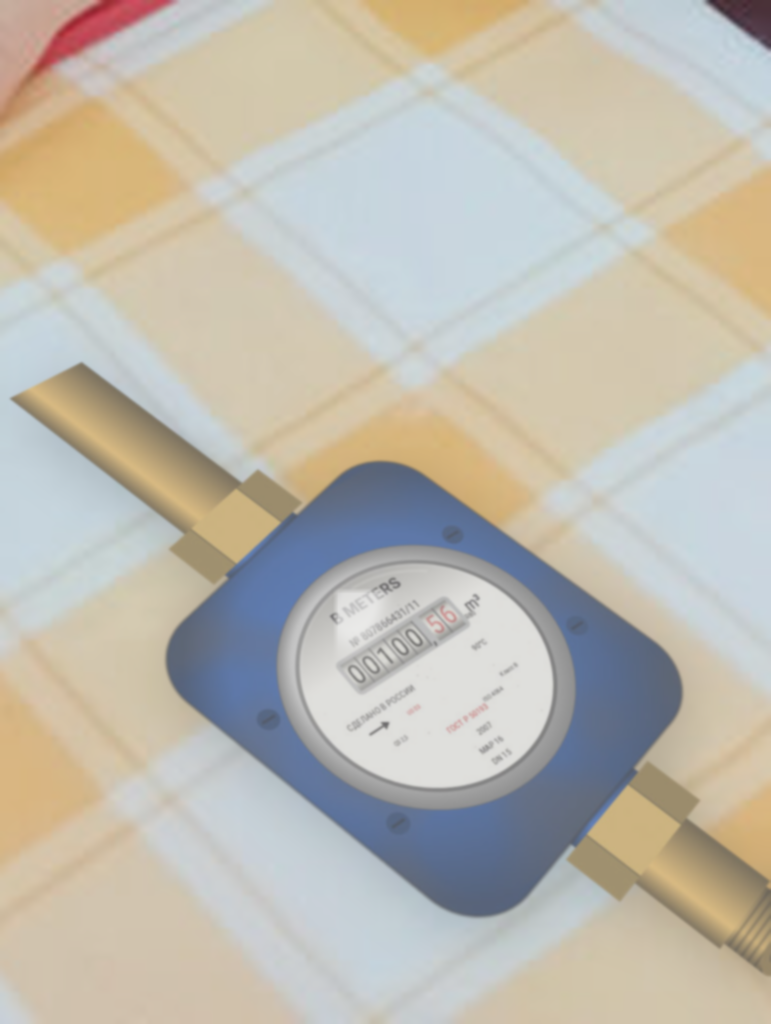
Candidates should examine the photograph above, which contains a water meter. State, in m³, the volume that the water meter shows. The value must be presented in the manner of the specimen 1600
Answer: 100.56
